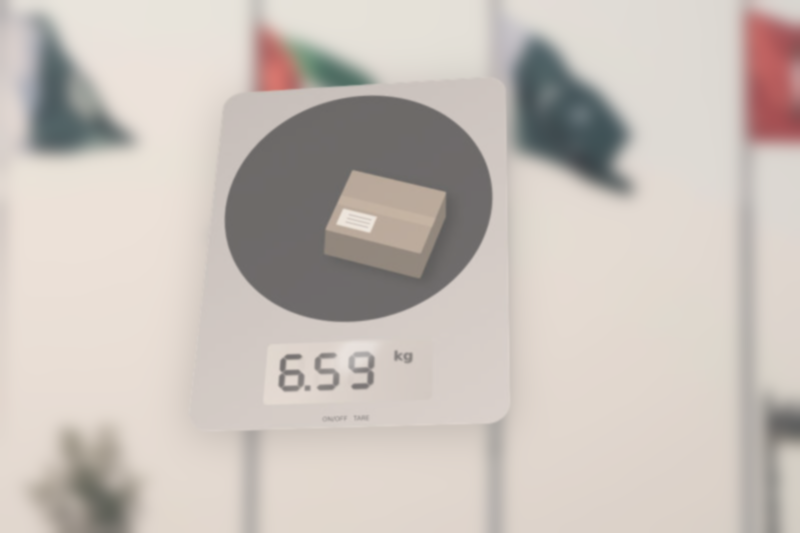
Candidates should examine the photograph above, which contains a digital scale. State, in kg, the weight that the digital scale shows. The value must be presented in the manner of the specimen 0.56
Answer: 6.59
